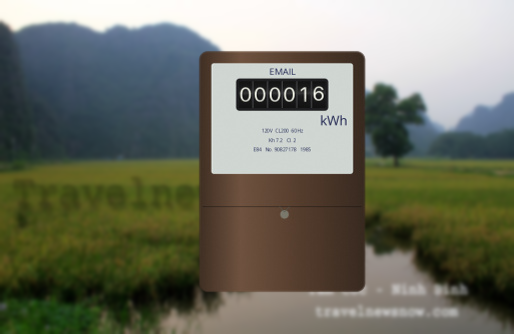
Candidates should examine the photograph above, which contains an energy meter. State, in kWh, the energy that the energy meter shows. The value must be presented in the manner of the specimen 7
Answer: 16
